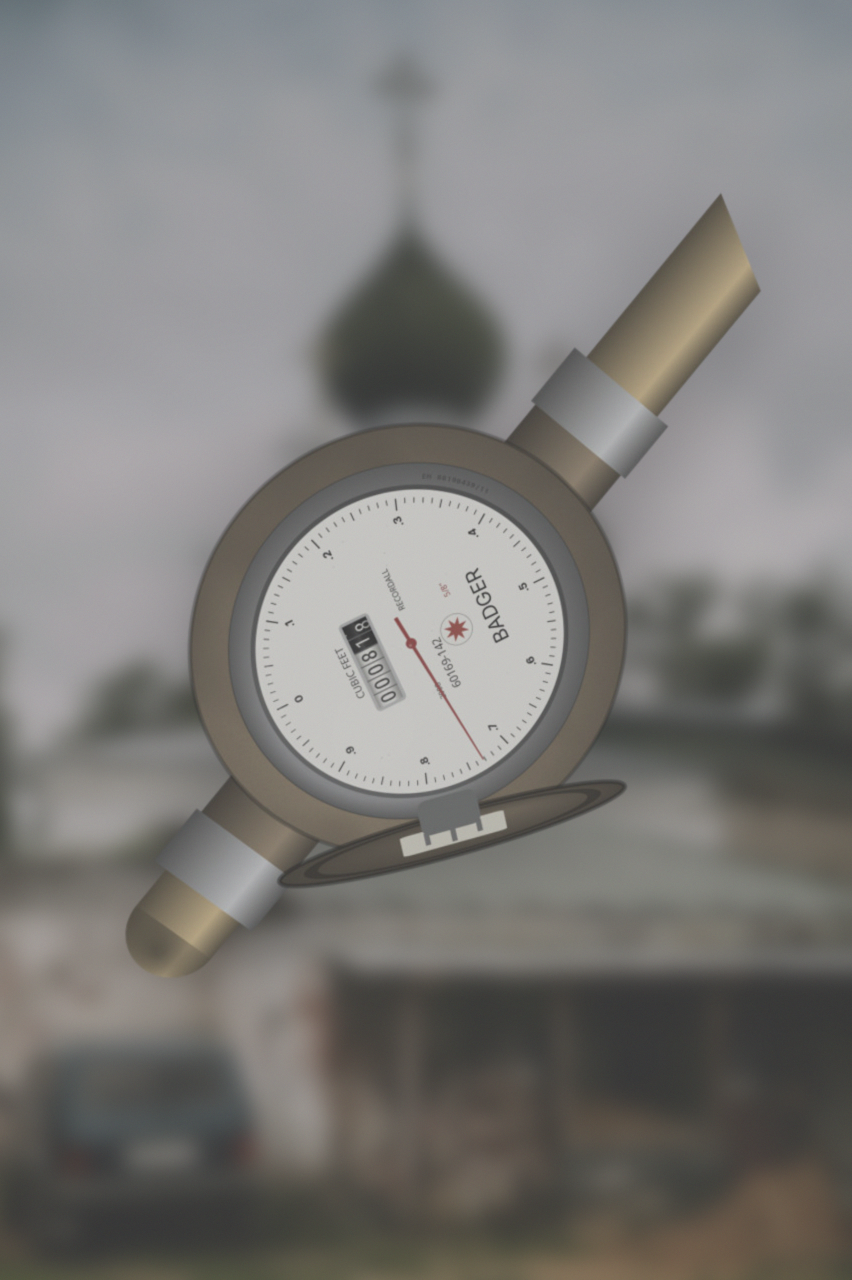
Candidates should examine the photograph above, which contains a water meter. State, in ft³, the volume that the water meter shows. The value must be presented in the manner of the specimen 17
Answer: 817.73
